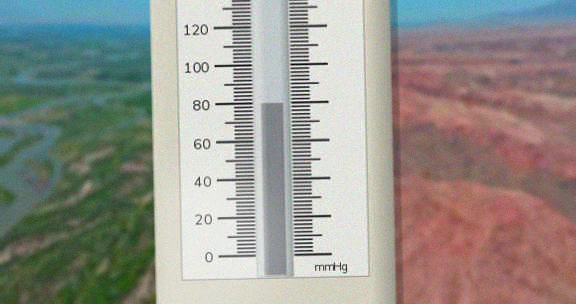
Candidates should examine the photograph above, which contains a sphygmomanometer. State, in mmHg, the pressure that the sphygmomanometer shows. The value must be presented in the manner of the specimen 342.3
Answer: 80
